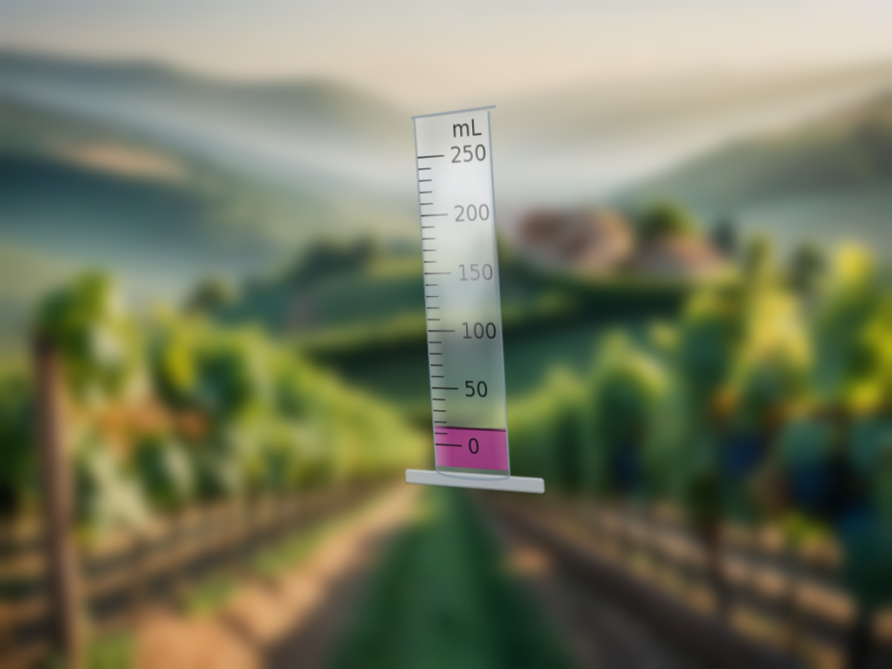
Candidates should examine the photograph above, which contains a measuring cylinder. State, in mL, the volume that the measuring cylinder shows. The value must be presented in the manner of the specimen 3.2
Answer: 15
